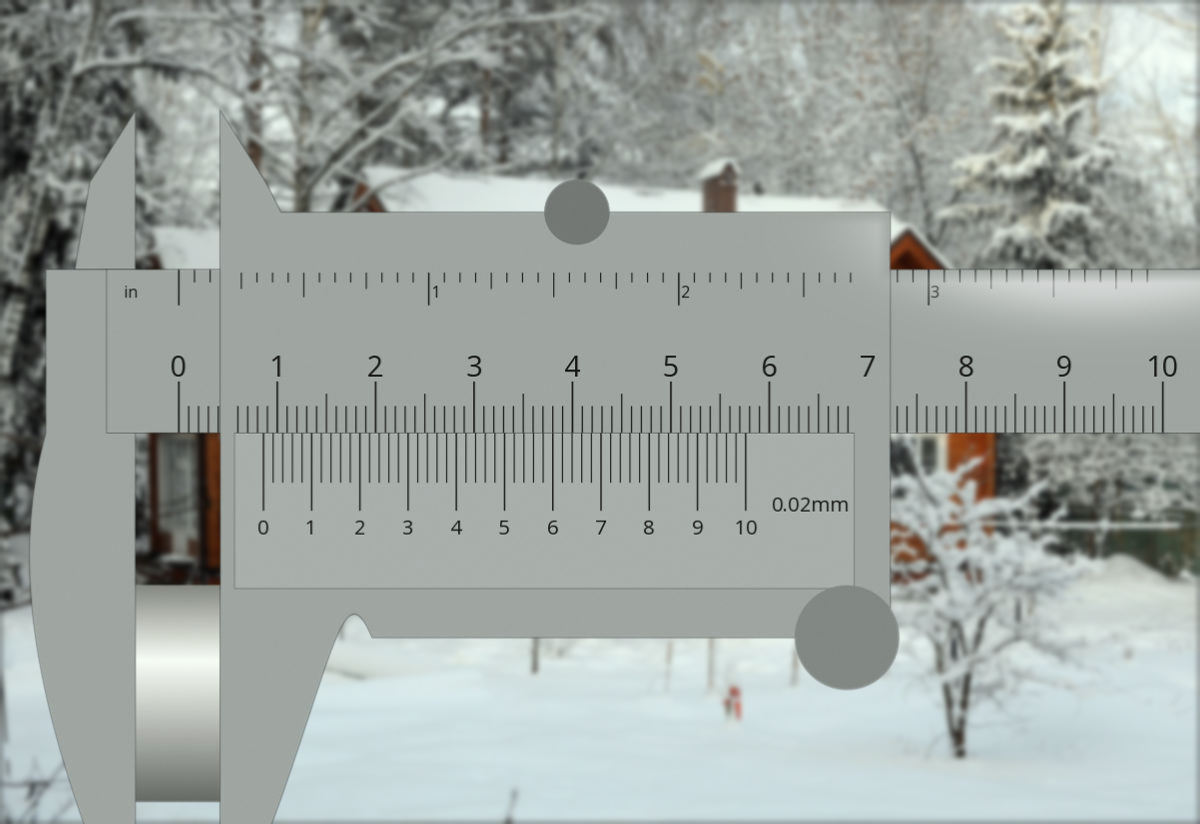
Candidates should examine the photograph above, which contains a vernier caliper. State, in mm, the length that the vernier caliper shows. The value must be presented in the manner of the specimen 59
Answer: 8.6
